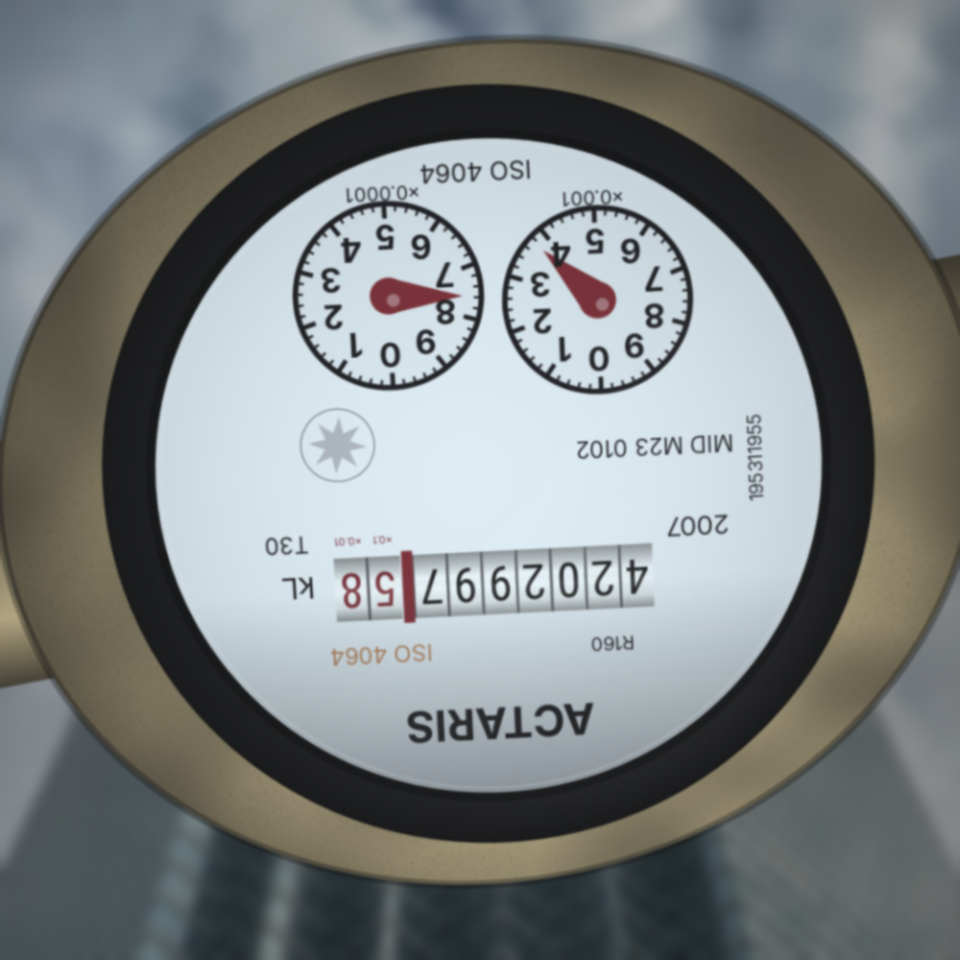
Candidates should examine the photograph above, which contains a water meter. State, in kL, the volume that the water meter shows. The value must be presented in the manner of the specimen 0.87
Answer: 4202997.5837
